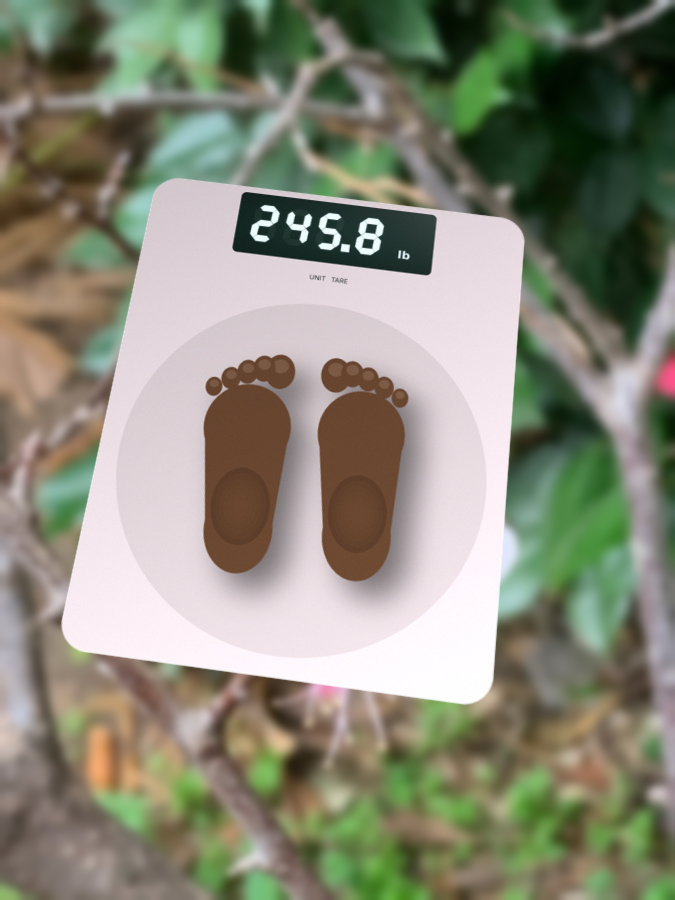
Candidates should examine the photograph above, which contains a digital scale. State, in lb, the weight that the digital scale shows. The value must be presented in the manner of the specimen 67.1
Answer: 245.8
